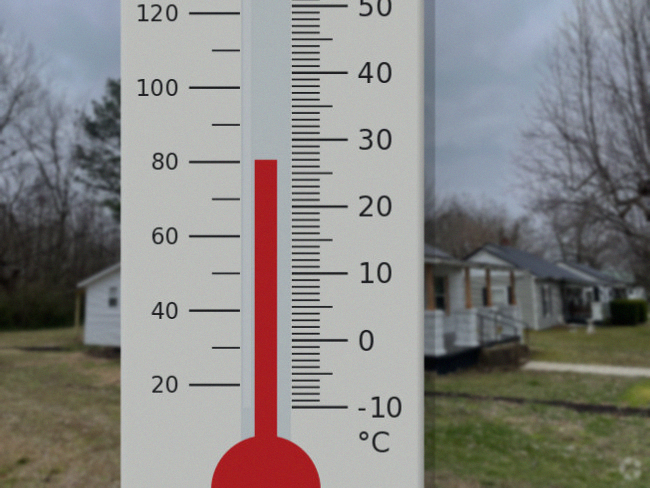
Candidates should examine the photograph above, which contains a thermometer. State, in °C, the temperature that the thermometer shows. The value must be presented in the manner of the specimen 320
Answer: 27
